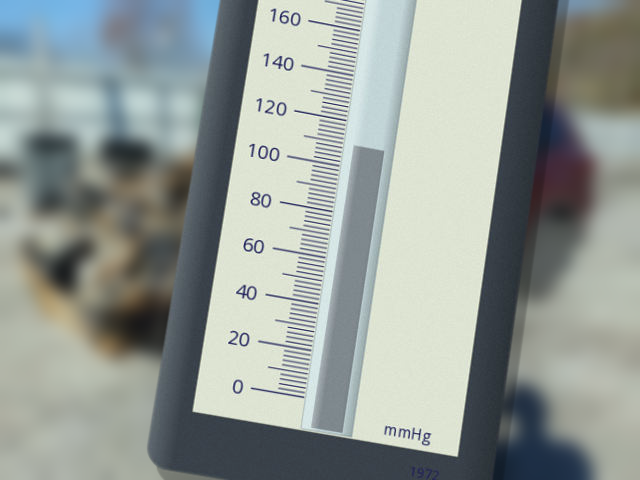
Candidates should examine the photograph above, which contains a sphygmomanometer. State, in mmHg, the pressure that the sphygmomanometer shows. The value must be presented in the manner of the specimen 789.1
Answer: 110
